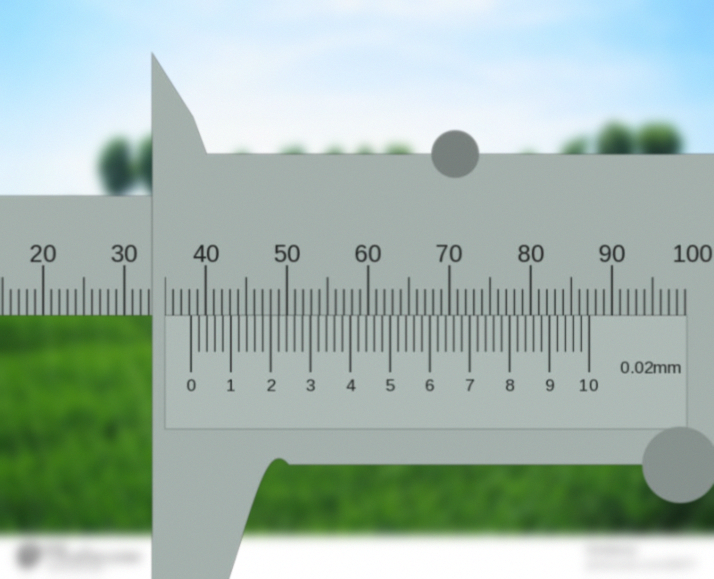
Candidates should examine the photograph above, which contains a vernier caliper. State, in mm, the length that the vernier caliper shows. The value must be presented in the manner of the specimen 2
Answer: 38.2
